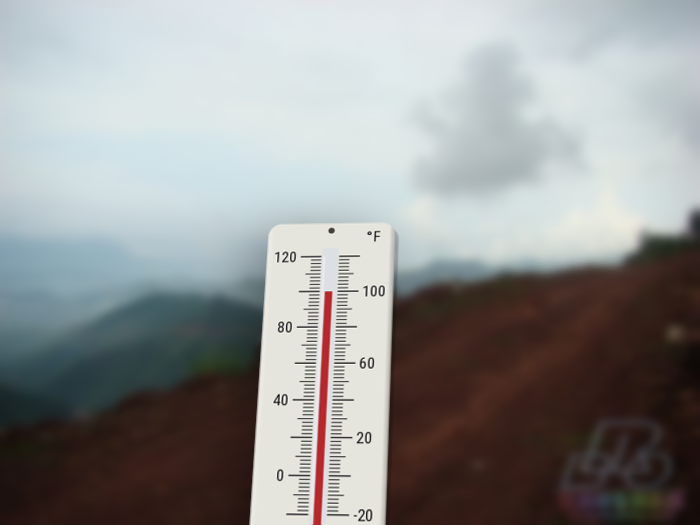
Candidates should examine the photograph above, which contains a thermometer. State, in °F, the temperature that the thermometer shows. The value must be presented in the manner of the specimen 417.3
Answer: 100
